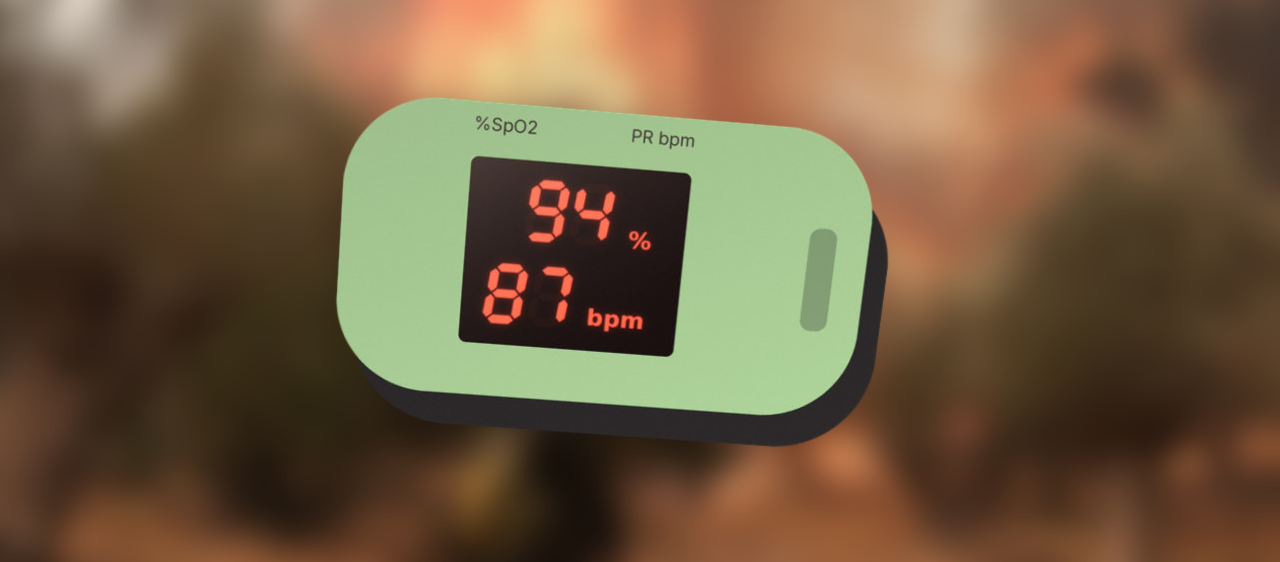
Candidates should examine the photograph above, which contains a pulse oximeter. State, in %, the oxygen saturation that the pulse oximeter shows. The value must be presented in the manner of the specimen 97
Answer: 94
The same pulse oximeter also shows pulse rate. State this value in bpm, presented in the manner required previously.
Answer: 87
